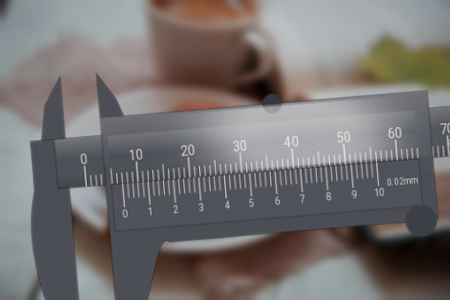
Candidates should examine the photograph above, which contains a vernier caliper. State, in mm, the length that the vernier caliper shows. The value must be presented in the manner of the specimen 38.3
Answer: 7.0
